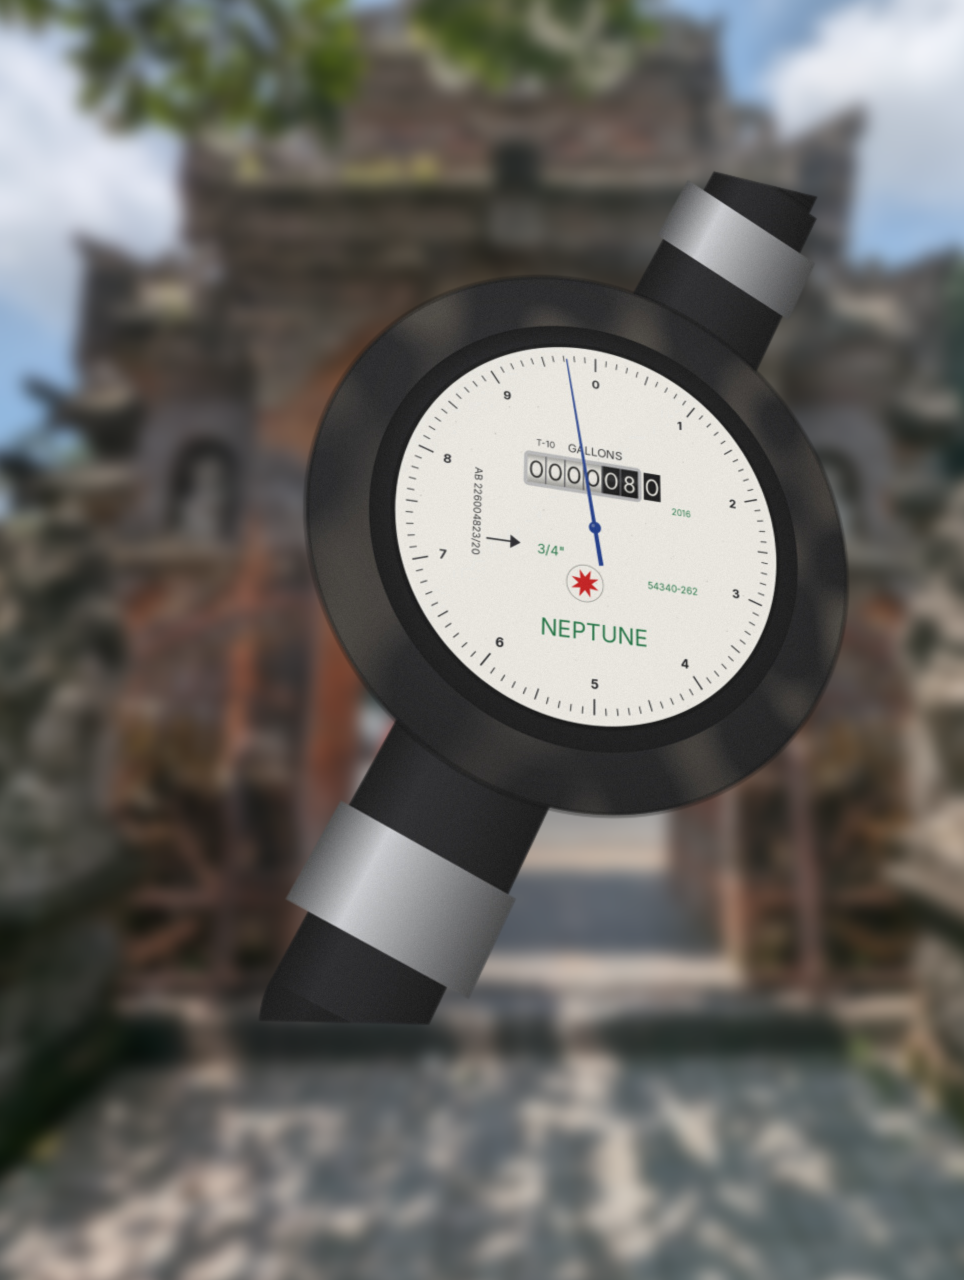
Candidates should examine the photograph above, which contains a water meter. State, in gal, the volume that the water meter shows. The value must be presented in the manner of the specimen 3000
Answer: 79.7
